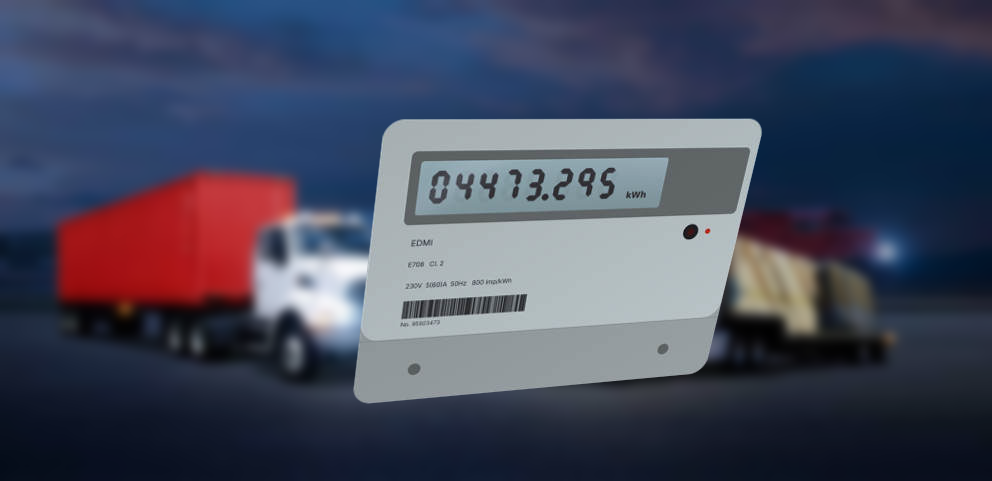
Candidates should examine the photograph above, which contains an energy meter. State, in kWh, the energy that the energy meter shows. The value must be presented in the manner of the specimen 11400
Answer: 4473.295
